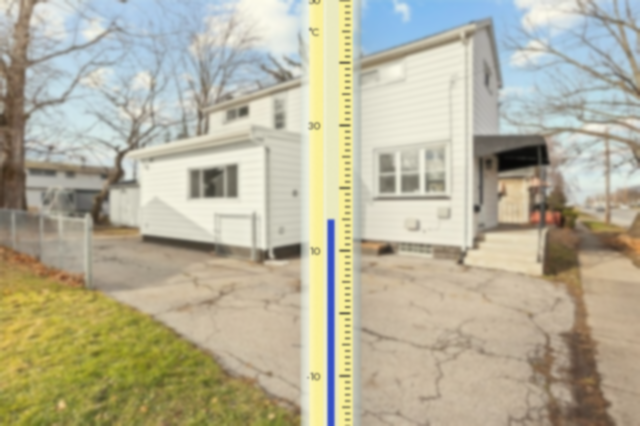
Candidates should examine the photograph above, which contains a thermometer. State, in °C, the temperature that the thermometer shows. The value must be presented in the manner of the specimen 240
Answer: 15
